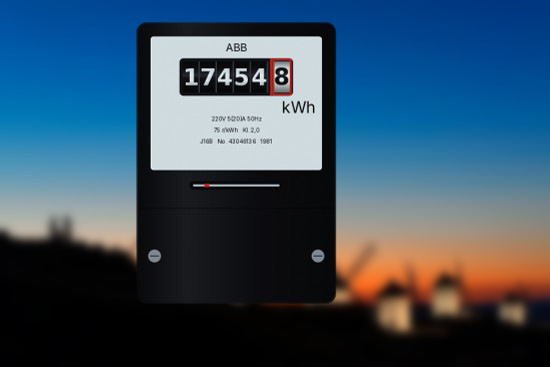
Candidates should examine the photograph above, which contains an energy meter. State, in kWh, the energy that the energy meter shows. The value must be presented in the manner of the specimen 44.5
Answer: 17454.8
